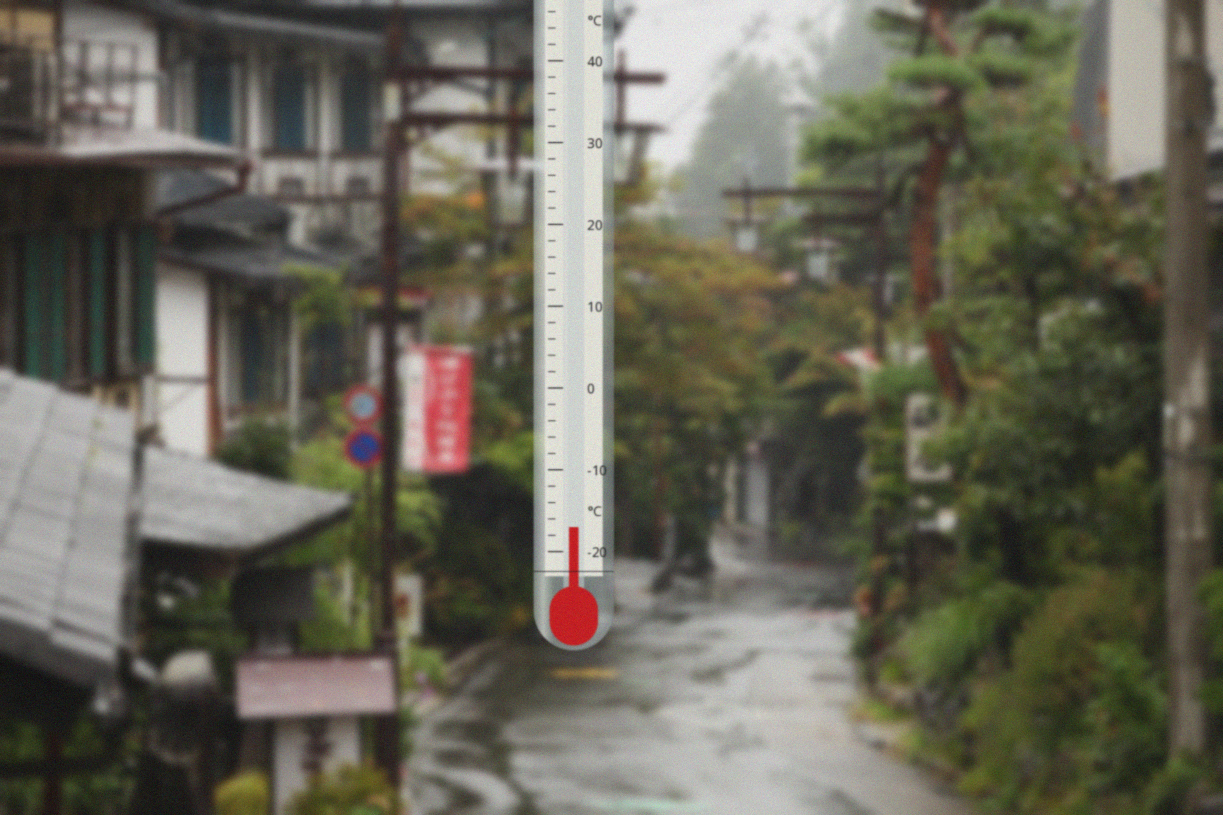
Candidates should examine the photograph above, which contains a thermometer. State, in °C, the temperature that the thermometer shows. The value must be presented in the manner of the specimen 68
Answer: -17
